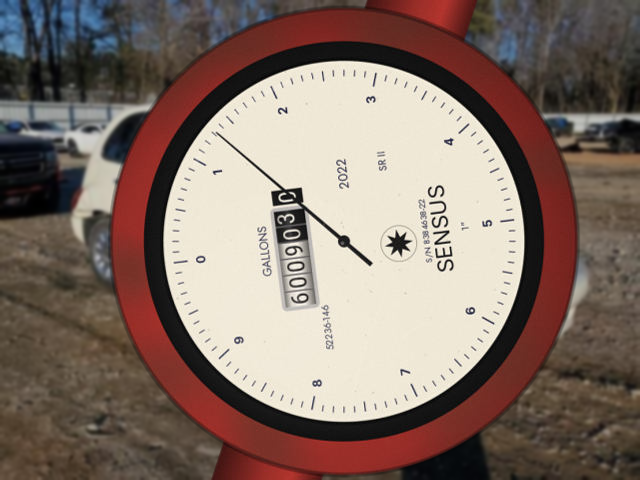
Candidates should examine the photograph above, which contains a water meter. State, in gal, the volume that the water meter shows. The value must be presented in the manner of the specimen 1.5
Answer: 6009031.3
